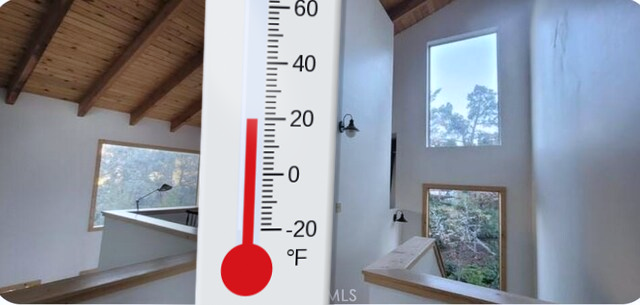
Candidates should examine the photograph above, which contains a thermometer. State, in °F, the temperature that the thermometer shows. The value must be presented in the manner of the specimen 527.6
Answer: 20
